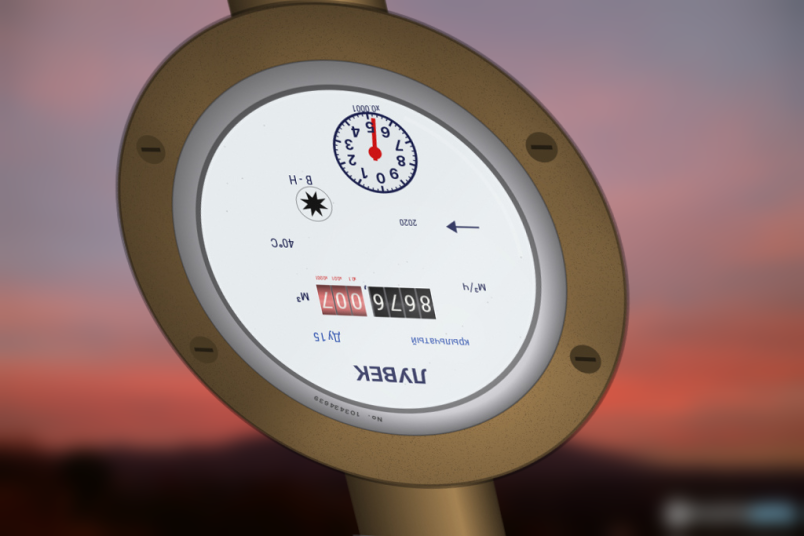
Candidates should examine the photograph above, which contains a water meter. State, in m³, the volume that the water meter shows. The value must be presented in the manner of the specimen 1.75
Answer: 8676.0075
